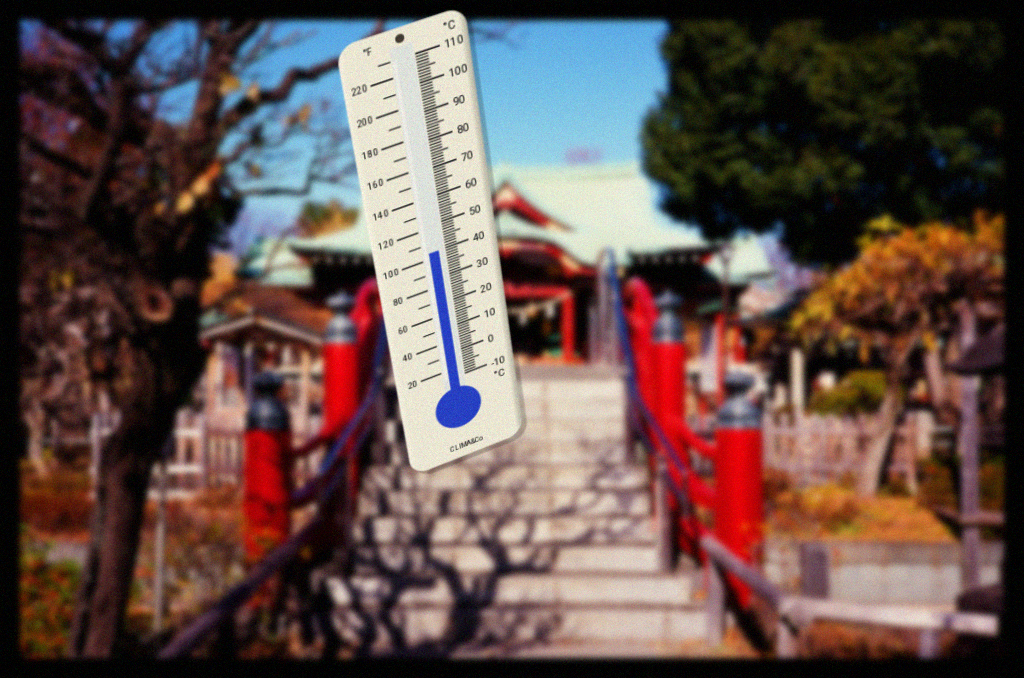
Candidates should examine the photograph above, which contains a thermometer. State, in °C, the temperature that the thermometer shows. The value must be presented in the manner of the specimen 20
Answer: 40
